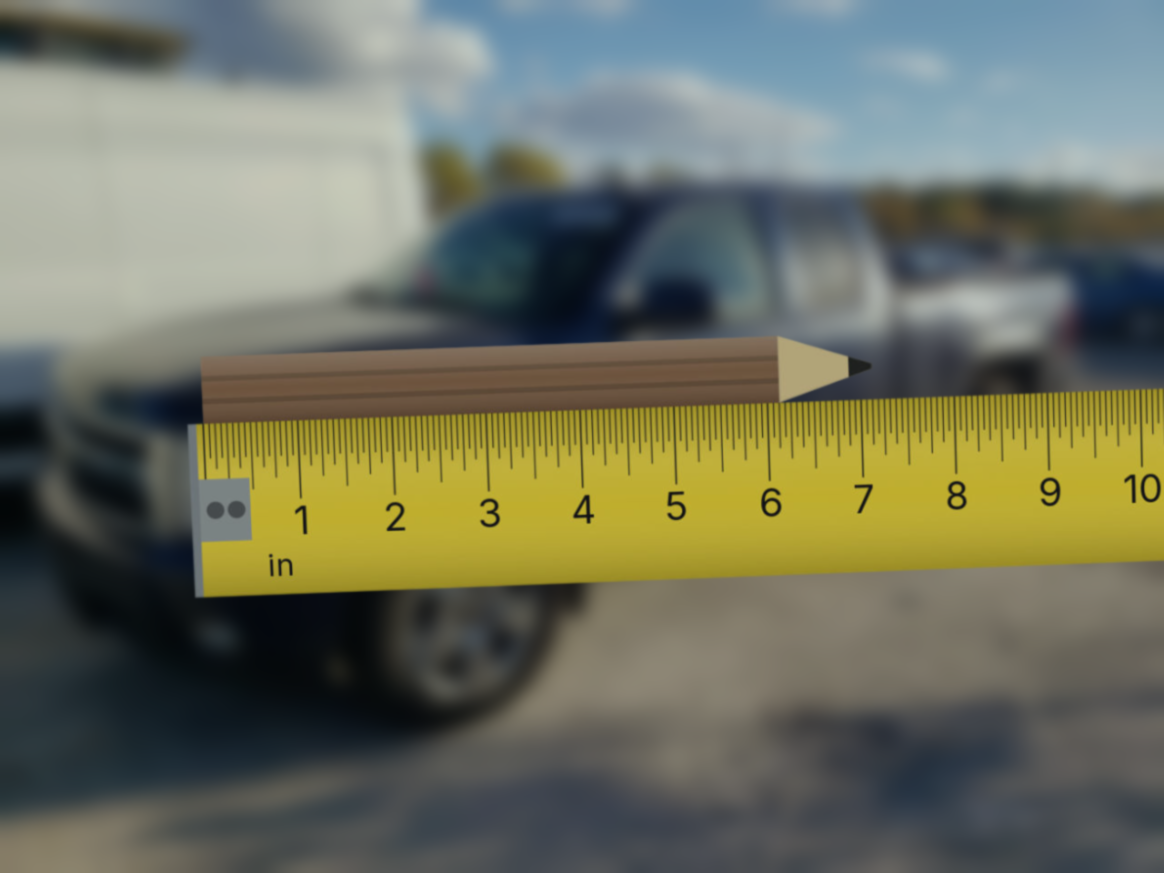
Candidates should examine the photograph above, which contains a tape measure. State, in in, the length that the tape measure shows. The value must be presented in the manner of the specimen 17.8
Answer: 7.125
